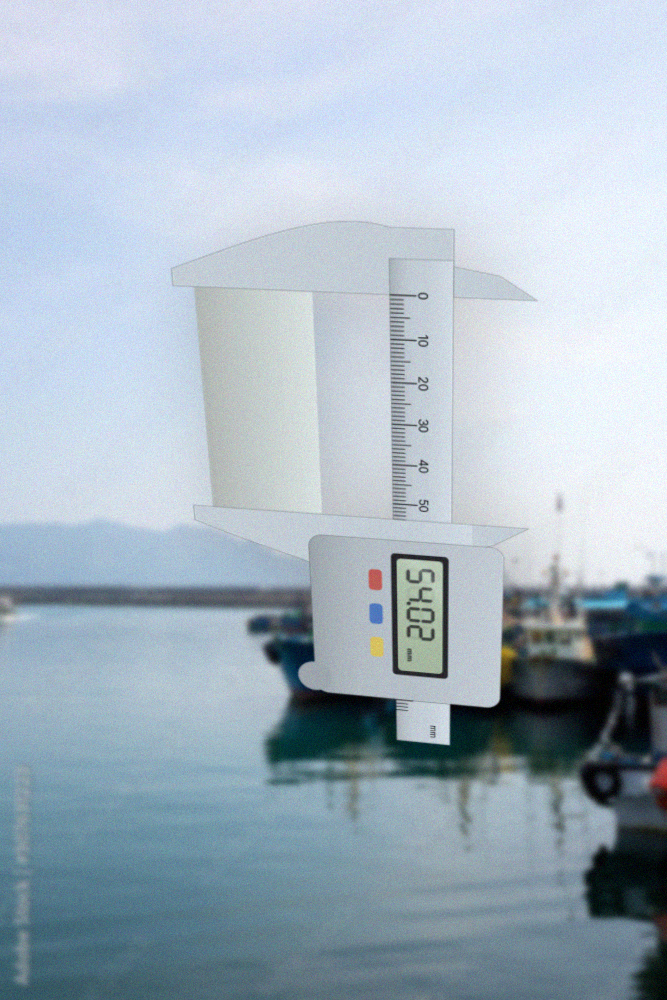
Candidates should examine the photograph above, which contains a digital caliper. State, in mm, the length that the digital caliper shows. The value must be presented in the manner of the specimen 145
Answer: 54.02
